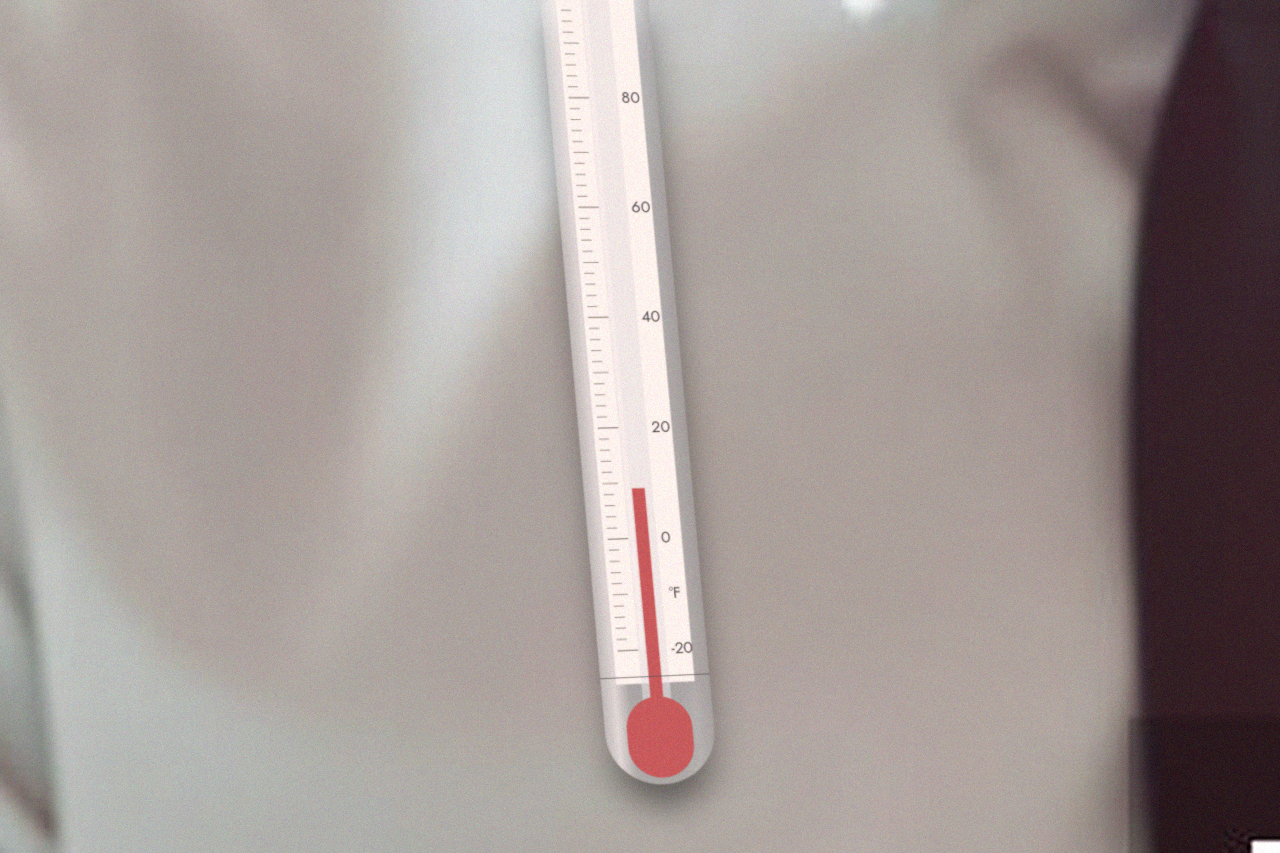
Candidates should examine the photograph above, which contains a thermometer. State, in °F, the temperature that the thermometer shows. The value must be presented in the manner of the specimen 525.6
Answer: 9
